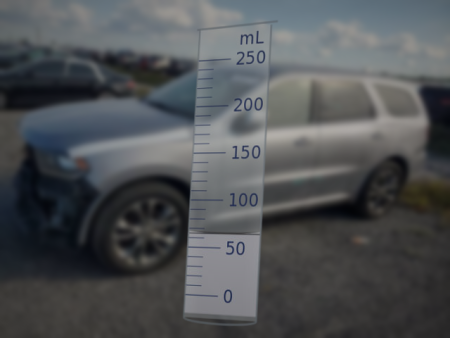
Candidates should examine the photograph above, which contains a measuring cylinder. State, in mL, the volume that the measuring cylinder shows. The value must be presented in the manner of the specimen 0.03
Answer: 65
